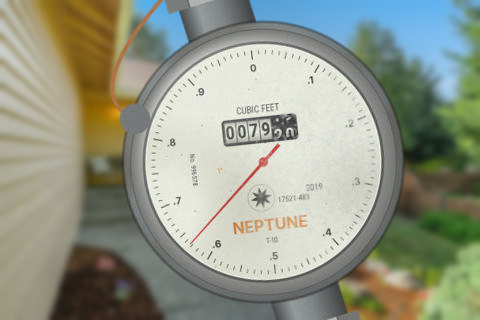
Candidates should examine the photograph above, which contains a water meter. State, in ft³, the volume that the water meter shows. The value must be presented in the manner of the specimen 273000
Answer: 7919.63
